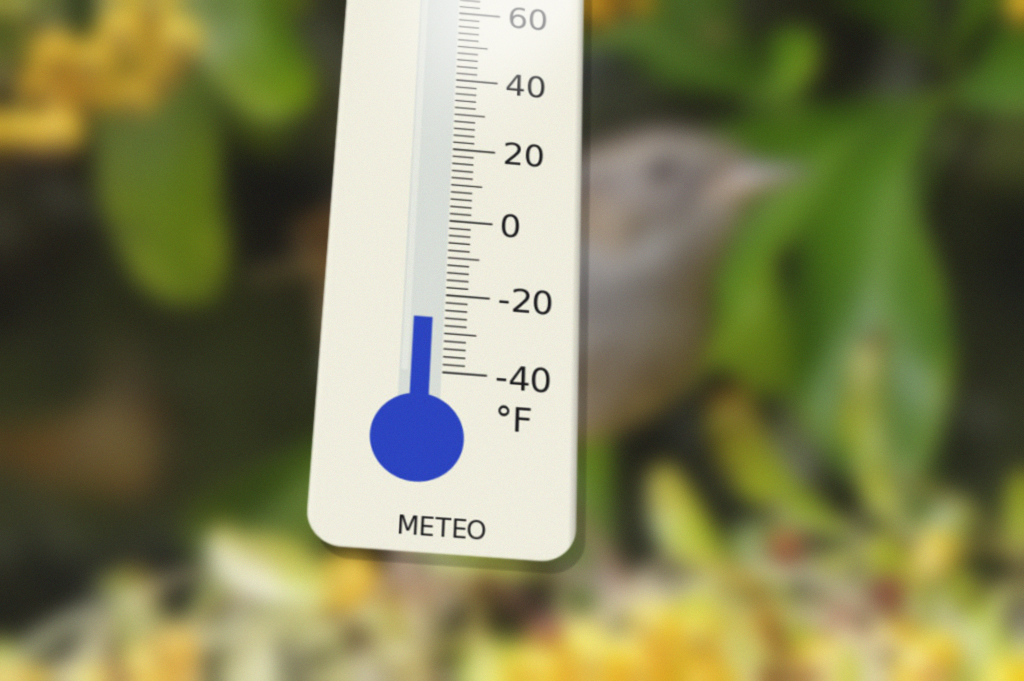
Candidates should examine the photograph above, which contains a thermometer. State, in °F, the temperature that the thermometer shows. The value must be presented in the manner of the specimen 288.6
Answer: -26
